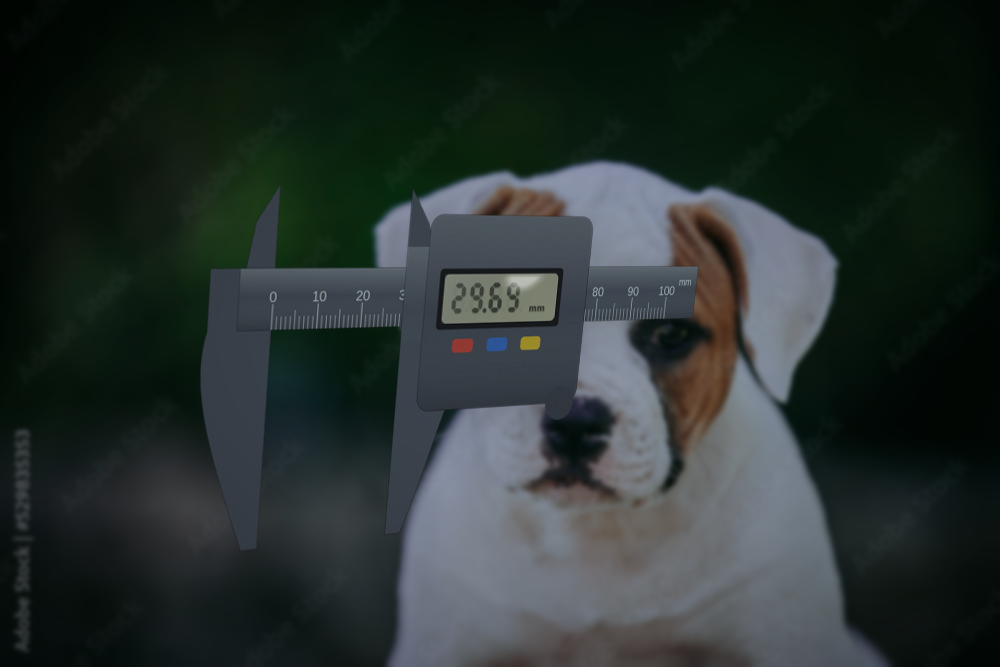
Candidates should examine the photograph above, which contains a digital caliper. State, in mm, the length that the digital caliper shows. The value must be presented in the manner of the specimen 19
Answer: 29.69
